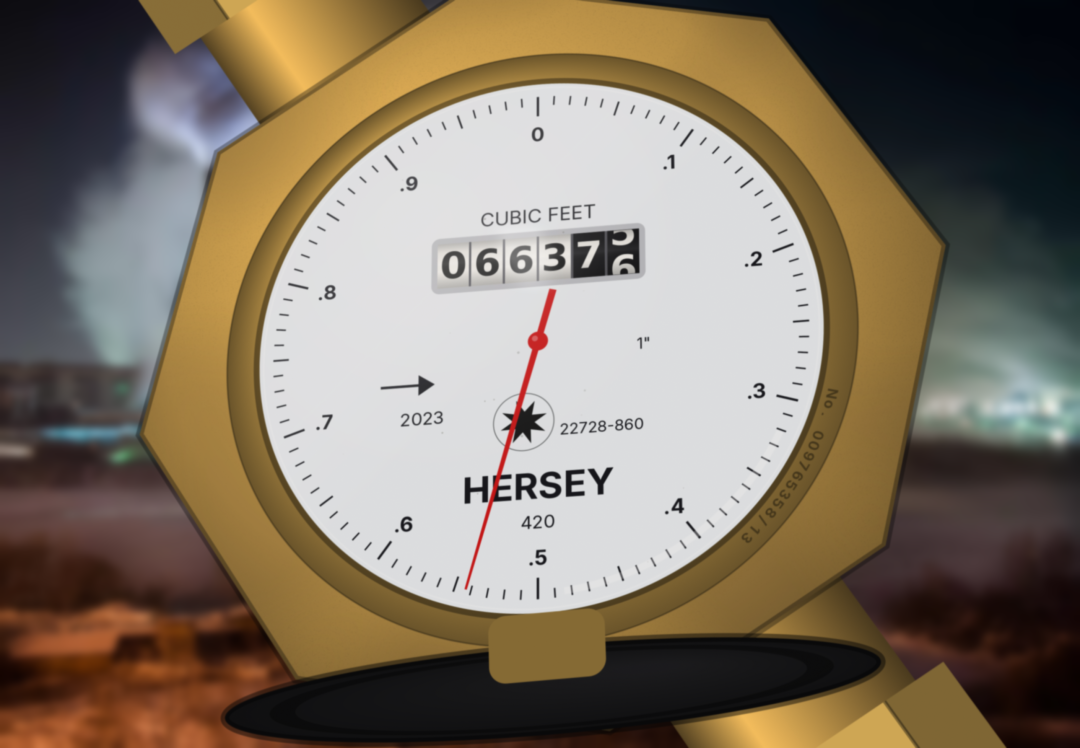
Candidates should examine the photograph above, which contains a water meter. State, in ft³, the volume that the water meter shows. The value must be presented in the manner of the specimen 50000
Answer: 66375.54
